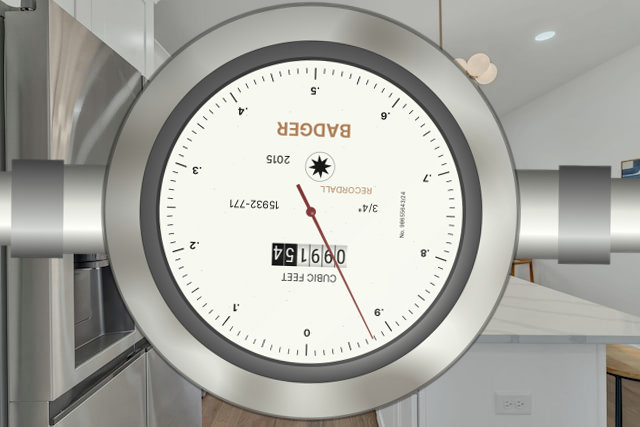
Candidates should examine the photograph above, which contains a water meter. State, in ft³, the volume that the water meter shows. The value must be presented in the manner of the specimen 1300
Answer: 99153.92
